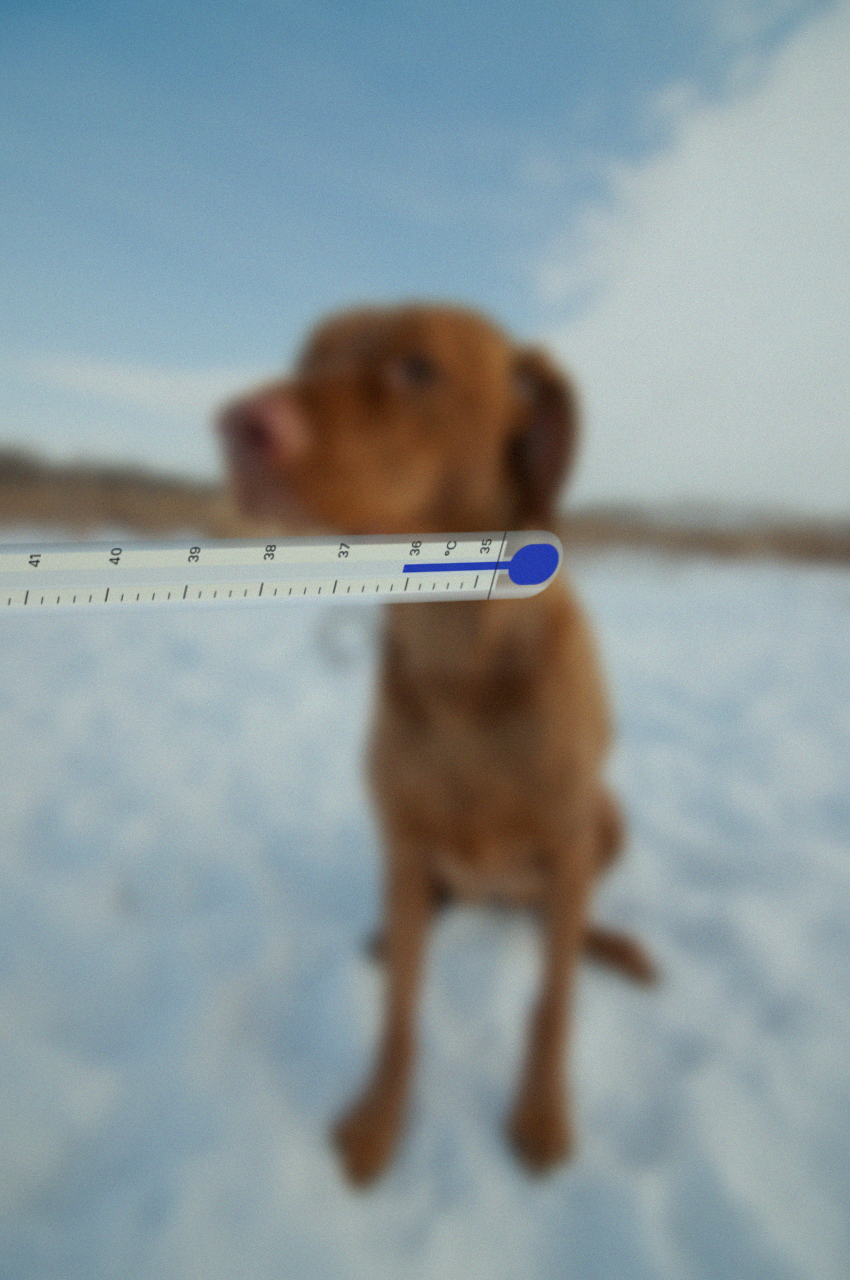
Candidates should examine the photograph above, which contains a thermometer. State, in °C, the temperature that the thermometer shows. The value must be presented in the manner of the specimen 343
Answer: 36.1
